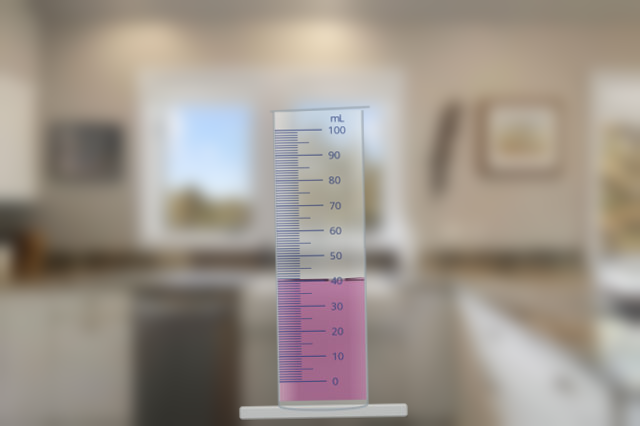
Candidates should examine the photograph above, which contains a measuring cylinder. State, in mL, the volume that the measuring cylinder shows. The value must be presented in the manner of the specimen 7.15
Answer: 40
